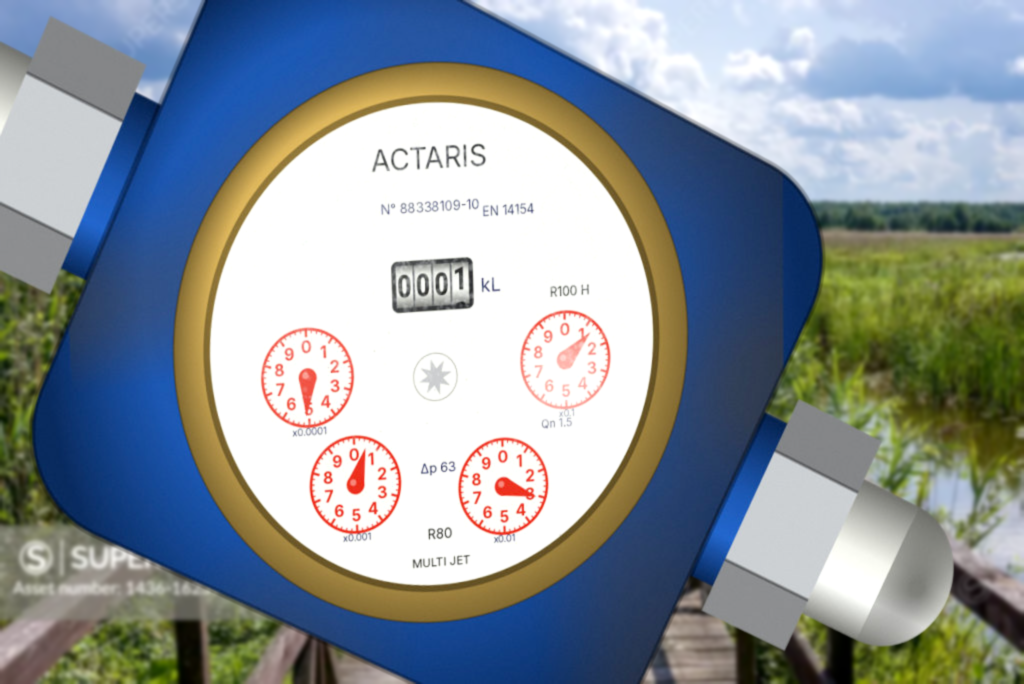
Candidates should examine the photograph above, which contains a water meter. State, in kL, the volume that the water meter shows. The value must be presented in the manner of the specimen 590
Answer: 1.1305
